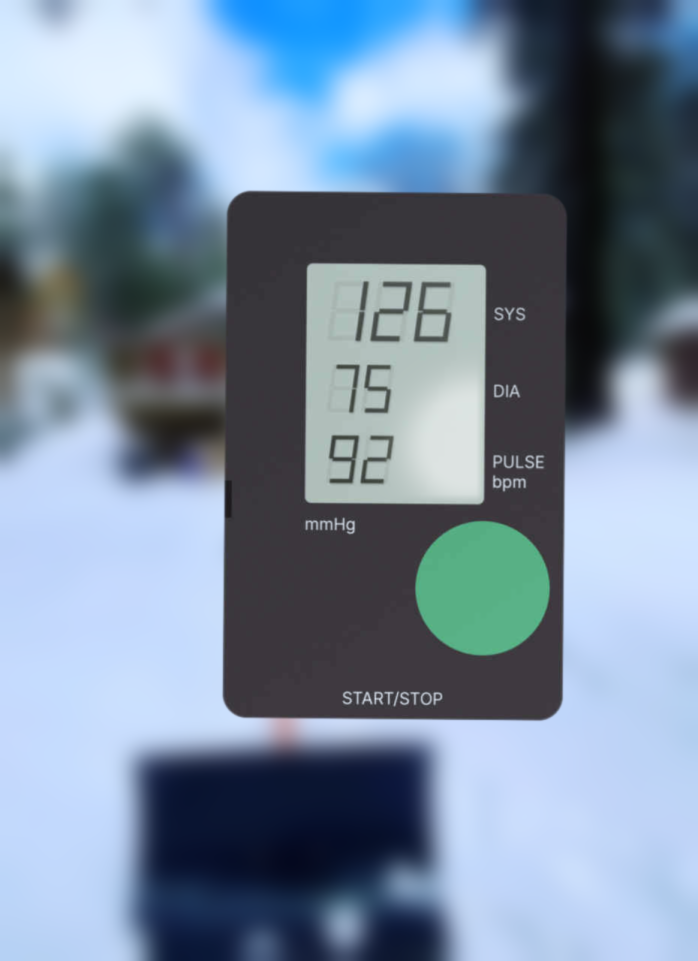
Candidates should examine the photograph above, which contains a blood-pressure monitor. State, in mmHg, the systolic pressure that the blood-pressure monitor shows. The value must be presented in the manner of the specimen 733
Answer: 126
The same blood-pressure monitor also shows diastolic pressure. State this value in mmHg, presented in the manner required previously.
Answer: 75
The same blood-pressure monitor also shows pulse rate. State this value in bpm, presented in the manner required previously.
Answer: 92
